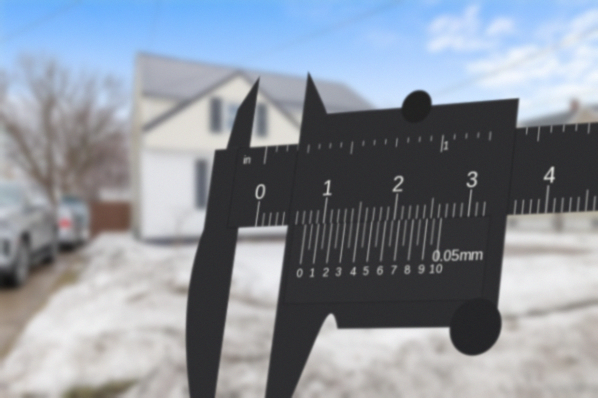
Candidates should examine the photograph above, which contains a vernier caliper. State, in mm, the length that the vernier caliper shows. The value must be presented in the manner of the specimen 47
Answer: 7.4
